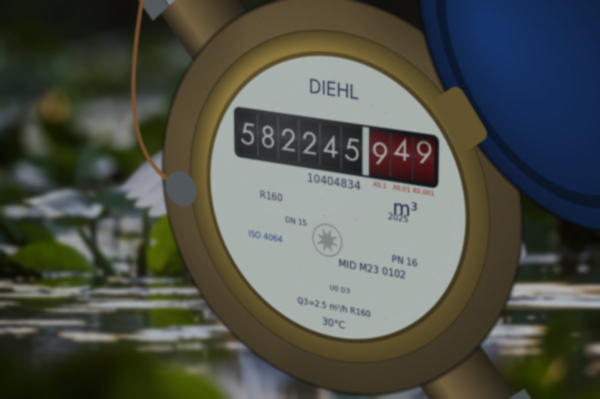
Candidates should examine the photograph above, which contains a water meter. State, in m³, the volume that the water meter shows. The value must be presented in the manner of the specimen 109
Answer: 582245.949
